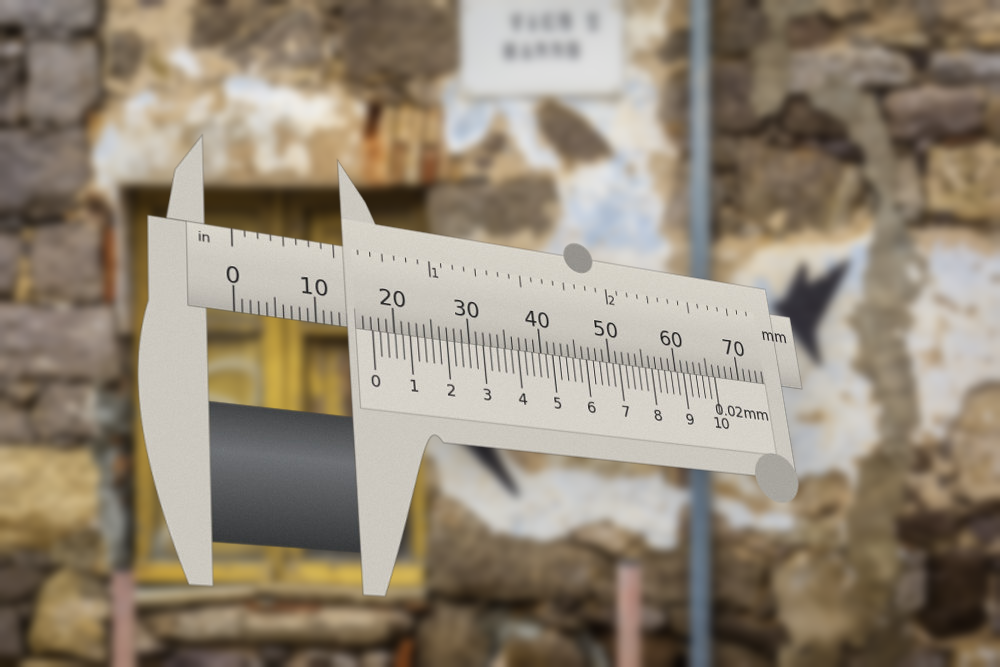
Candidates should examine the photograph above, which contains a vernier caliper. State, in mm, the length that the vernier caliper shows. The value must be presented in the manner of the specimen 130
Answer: 17.2
